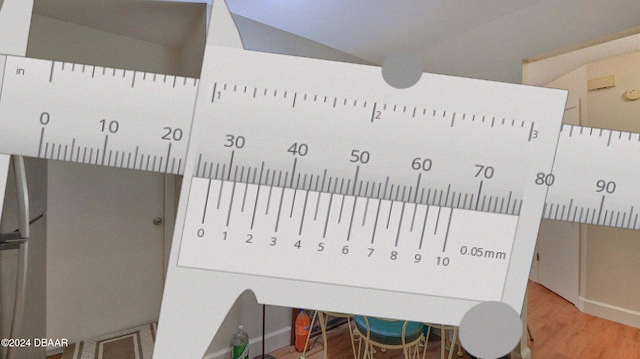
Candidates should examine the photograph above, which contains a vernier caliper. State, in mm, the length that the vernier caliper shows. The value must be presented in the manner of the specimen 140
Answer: 27.2
